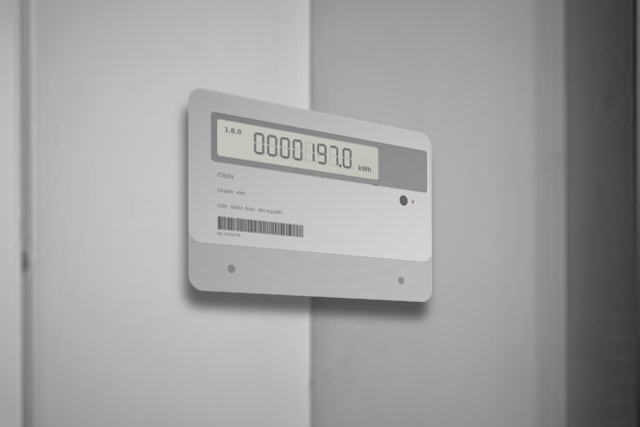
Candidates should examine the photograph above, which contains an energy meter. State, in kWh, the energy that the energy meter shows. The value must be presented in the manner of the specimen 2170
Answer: 197.0
